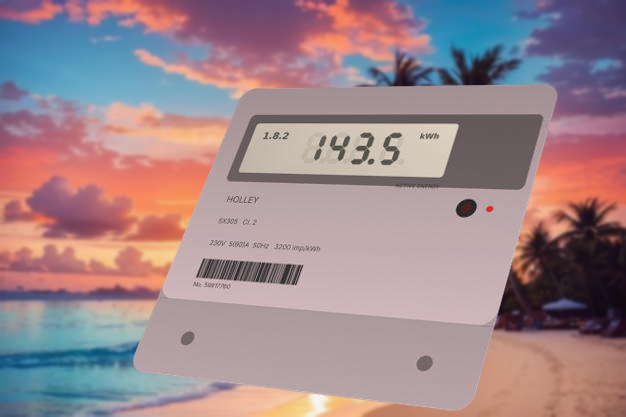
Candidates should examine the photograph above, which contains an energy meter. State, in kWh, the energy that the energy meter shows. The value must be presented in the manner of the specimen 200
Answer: 143.5
